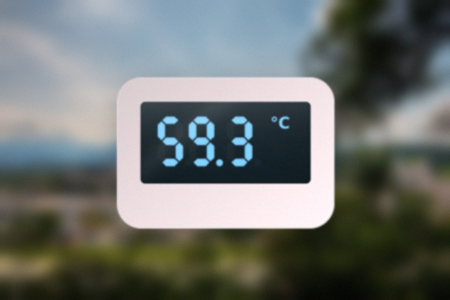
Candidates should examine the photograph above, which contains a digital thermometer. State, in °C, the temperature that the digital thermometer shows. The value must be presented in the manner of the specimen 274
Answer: 59.3
